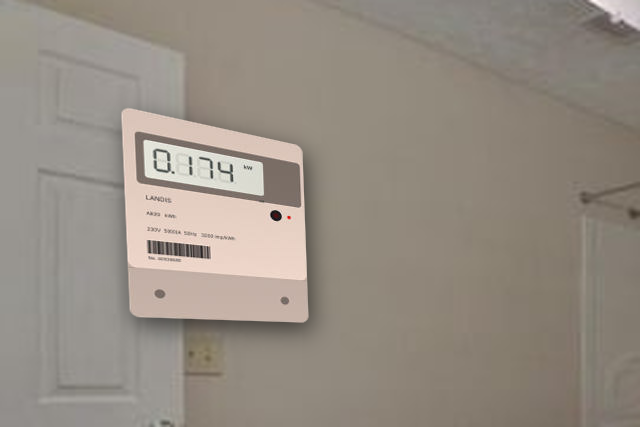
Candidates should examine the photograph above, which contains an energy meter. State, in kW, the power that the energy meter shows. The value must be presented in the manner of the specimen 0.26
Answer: 0.174
